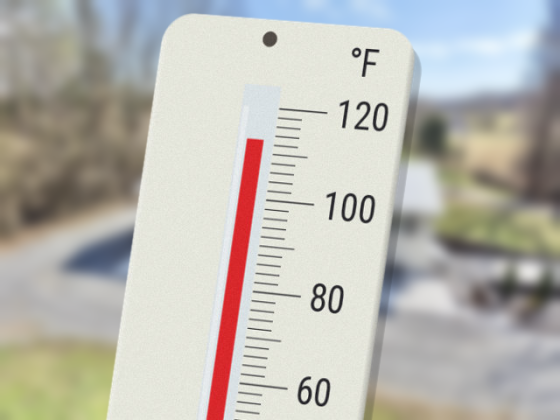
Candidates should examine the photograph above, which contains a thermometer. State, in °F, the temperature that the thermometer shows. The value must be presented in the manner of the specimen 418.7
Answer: 113
